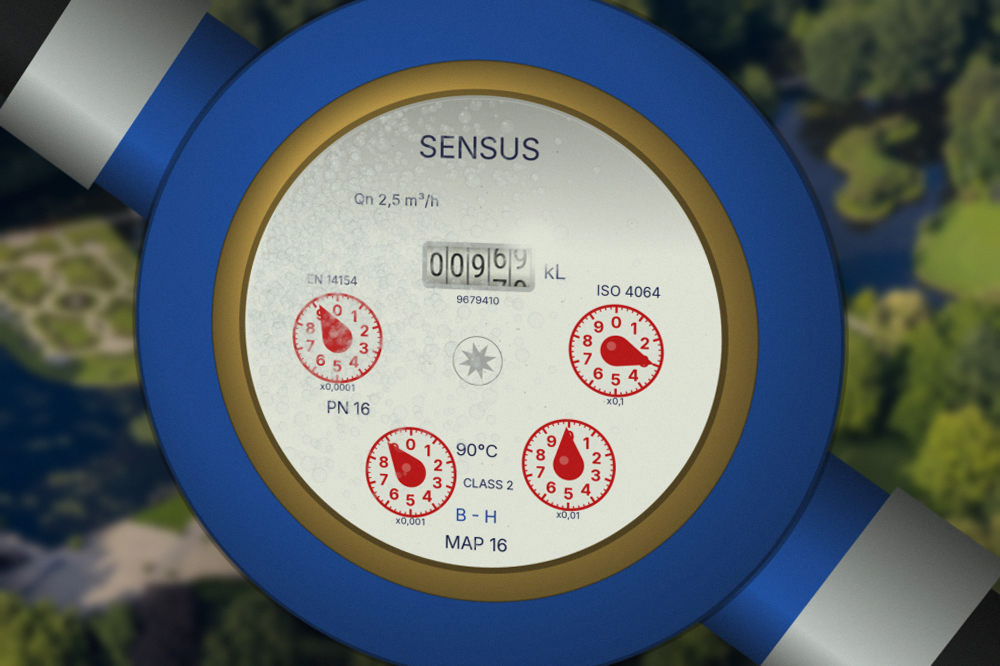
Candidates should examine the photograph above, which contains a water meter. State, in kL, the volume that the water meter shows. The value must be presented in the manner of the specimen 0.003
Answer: 969.2989
